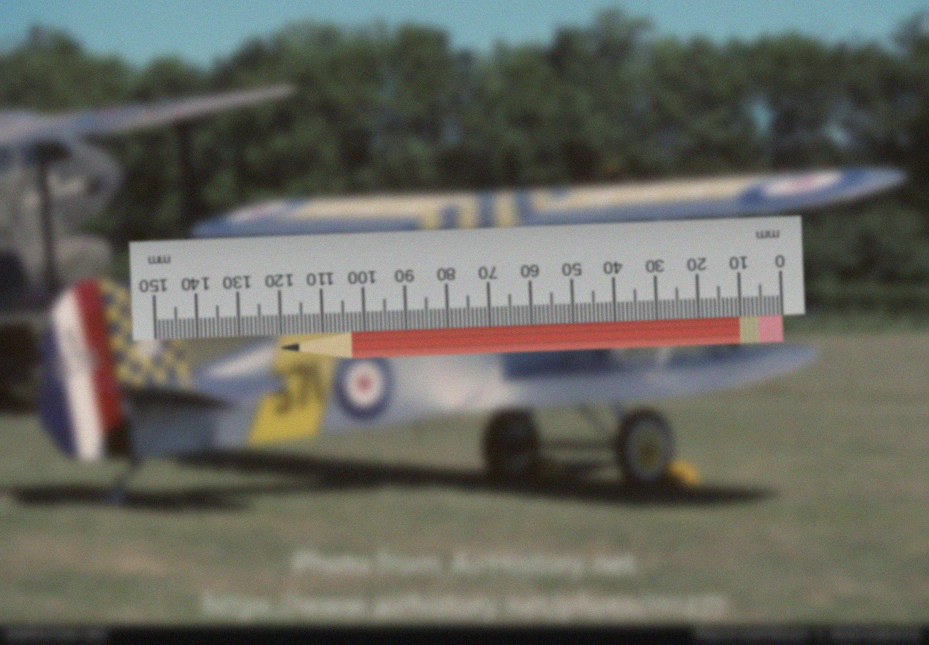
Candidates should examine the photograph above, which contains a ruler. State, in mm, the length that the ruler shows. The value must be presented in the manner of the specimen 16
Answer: 120
